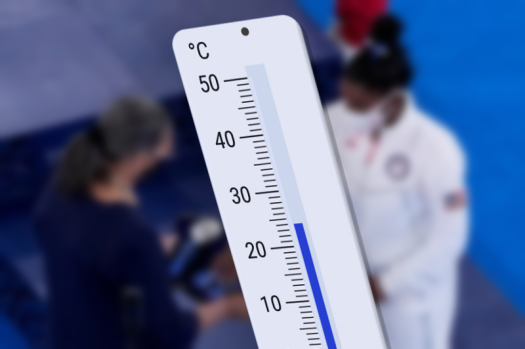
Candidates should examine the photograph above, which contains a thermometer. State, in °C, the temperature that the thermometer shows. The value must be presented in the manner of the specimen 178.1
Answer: 24
